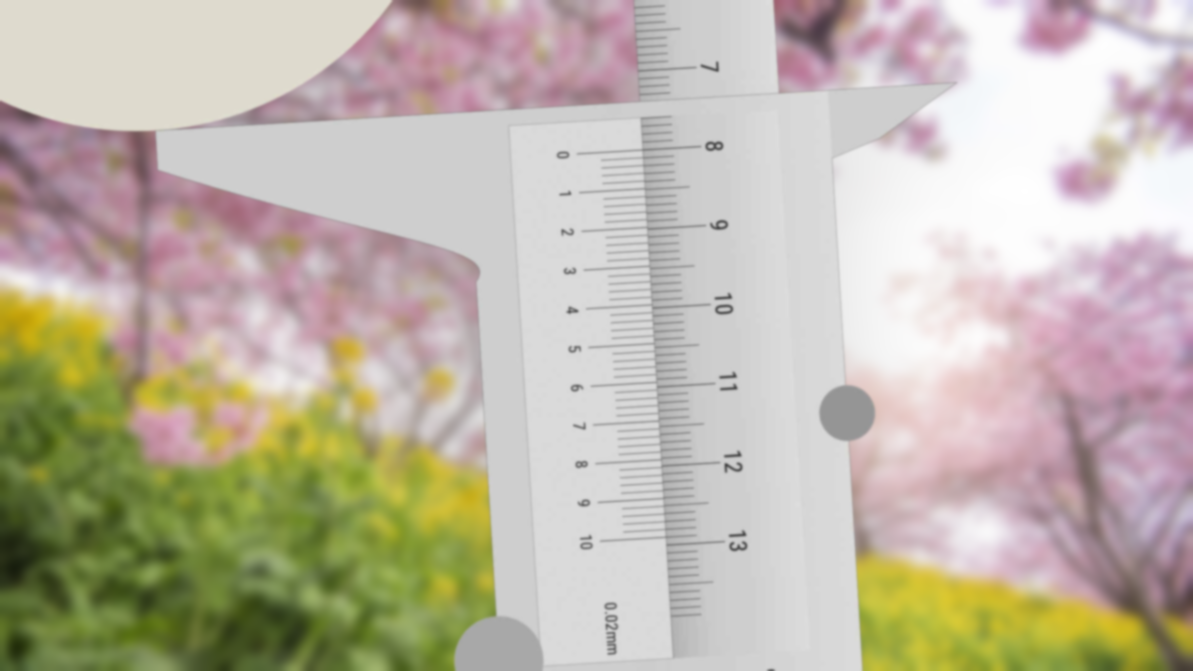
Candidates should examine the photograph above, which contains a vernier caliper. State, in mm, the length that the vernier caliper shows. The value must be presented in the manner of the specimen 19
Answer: 80.0
